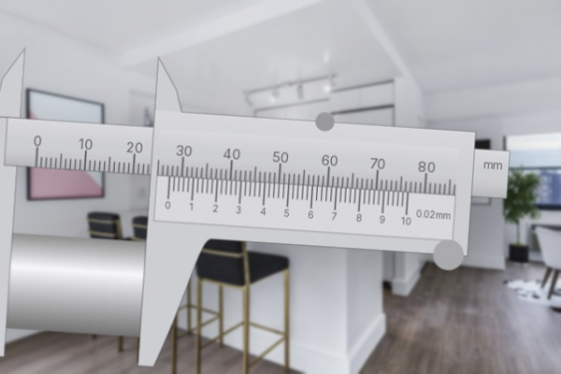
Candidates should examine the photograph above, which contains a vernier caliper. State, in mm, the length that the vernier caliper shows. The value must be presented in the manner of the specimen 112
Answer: 27.5
